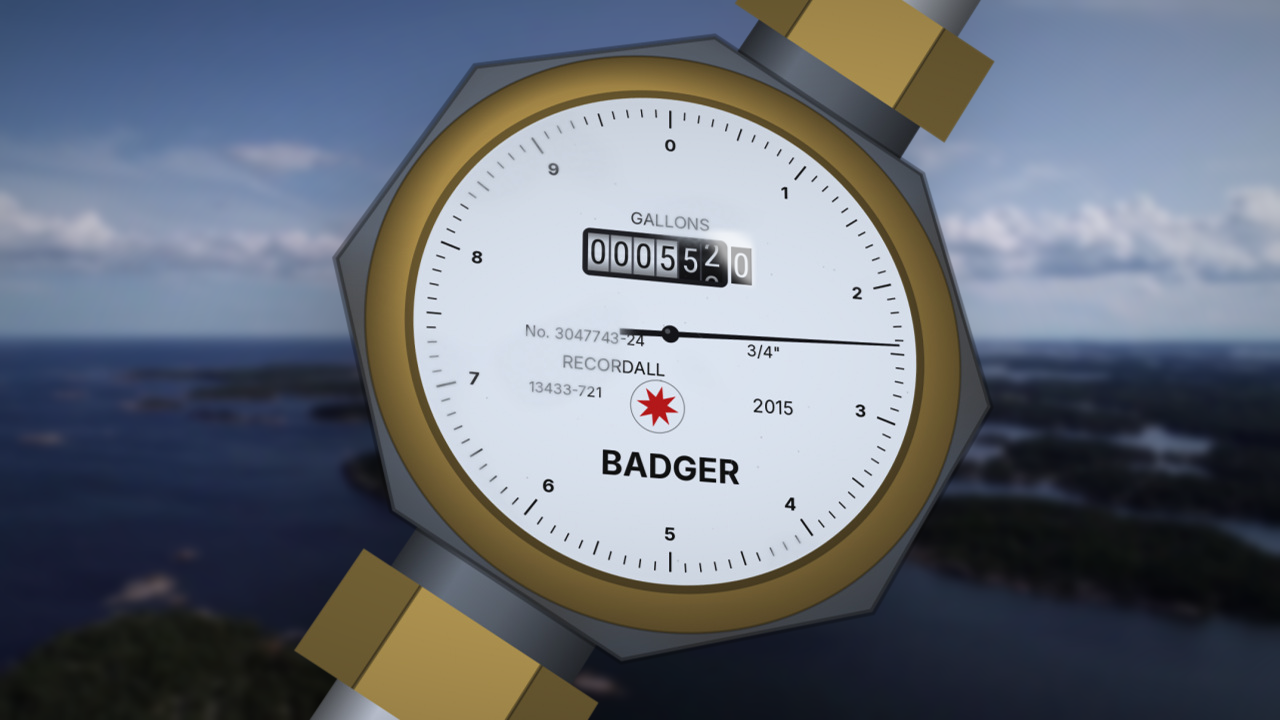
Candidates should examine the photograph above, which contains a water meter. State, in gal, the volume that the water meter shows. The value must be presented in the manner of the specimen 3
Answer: 5522.4
